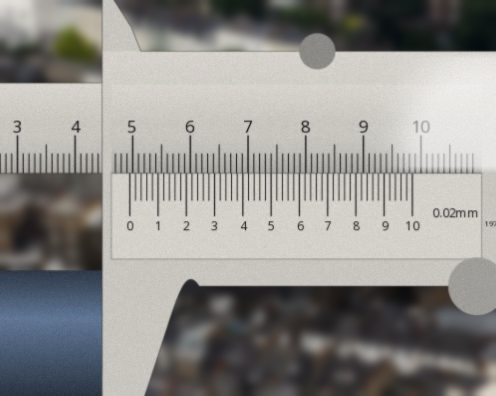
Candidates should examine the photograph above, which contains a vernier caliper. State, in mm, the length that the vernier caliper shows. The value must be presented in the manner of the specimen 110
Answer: 49.5
